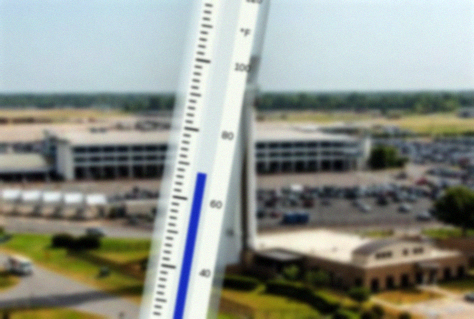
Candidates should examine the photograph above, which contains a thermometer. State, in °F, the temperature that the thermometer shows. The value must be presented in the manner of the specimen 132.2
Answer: 68
